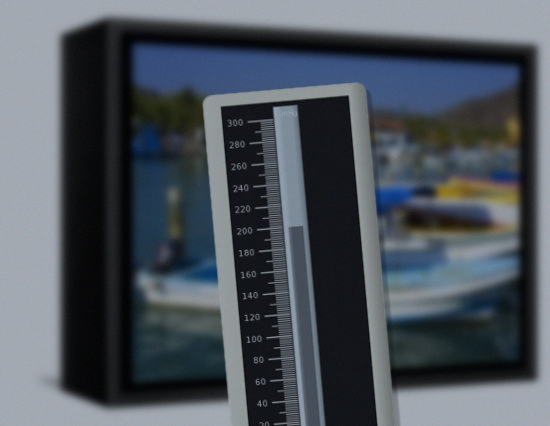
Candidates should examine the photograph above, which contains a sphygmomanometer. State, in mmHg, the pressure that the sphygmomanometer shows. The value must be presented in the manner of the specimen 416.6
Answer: 200
